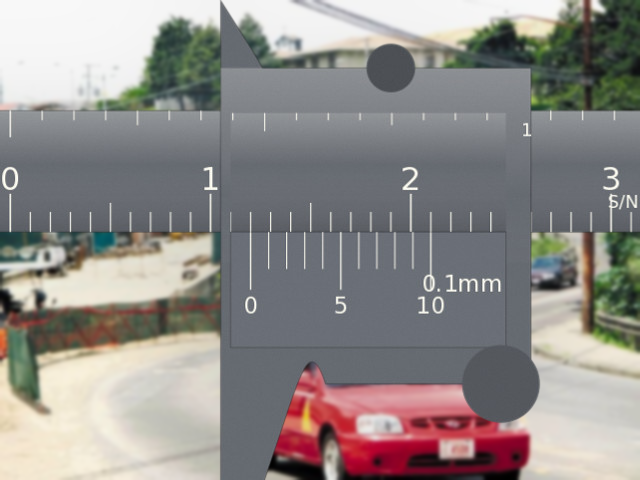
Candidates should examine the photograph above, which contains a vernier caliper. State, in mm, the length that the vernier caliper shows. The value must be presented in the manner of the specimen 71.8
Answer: 12.0
